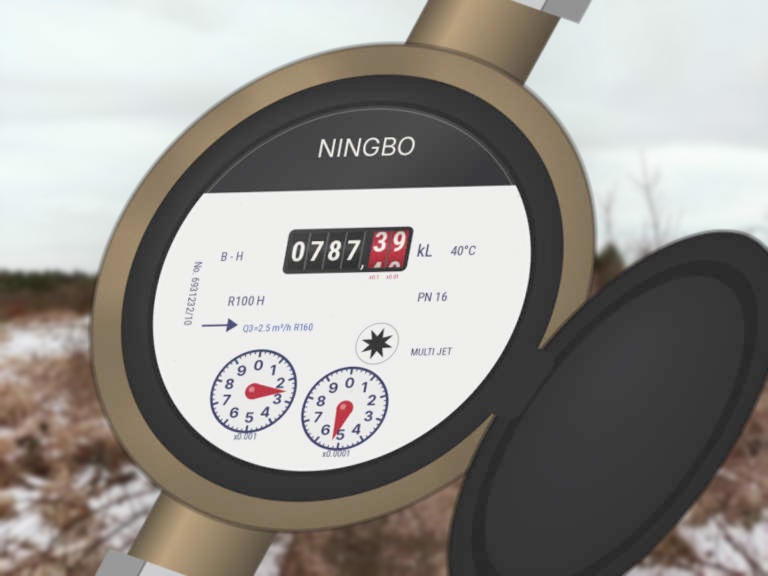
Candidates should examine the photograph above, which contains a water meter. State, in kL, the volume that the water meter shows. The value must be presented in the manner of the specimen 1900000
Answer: 787.3925
